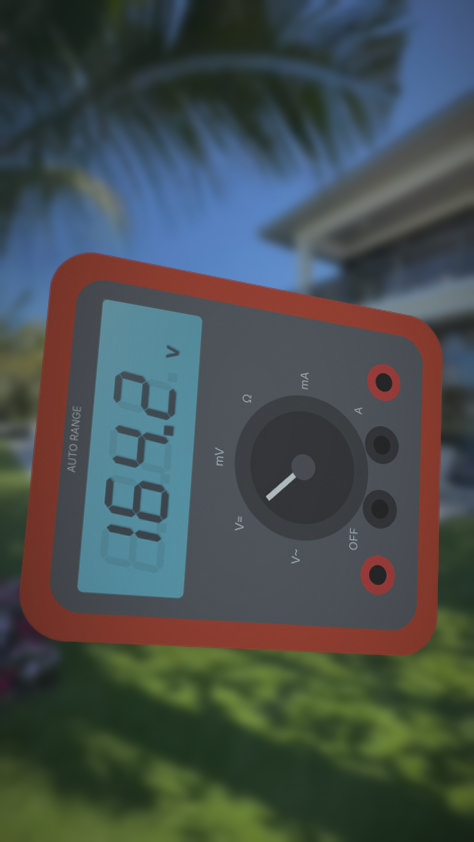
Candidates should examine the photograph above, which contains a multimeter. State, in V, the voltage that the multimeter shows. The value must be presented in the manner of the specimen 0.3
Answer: 164.2
